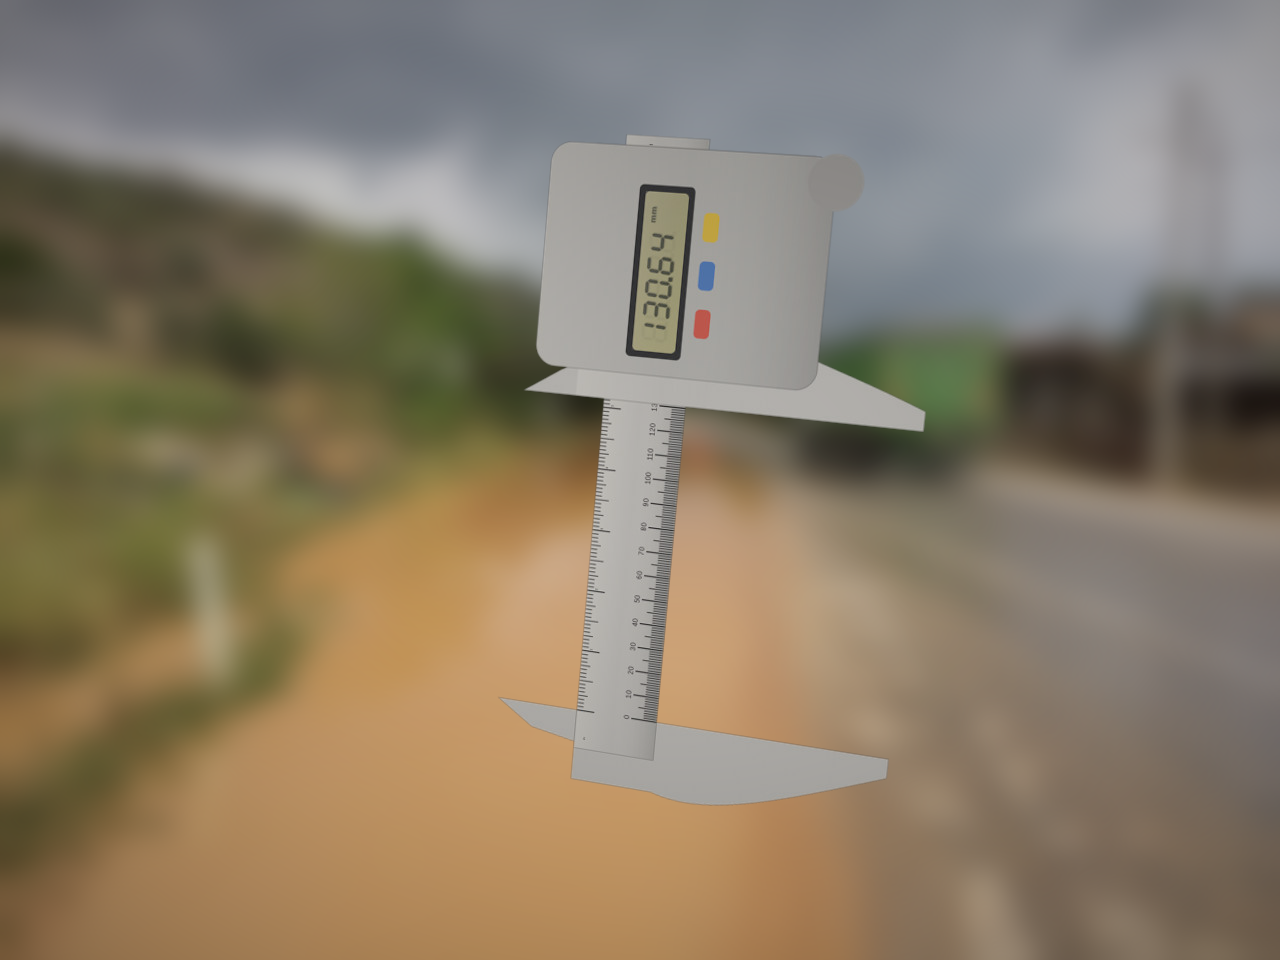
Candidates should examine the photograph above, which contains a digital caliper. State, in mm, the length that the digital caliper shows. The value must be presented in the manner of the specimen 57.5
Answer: 130.64
